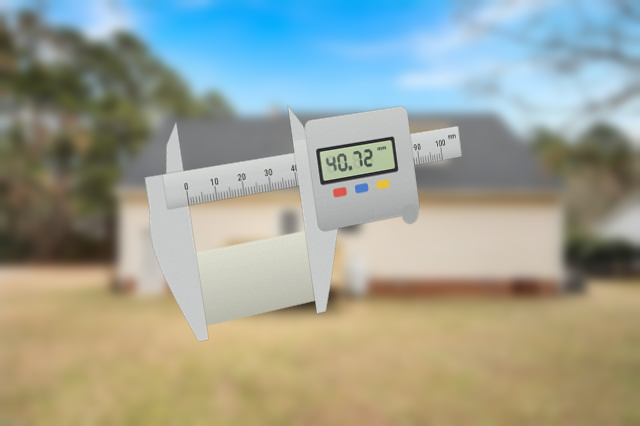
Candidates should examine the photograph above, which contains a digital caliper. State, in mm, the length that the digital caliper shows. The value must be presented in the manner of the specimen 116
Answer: 40.72
